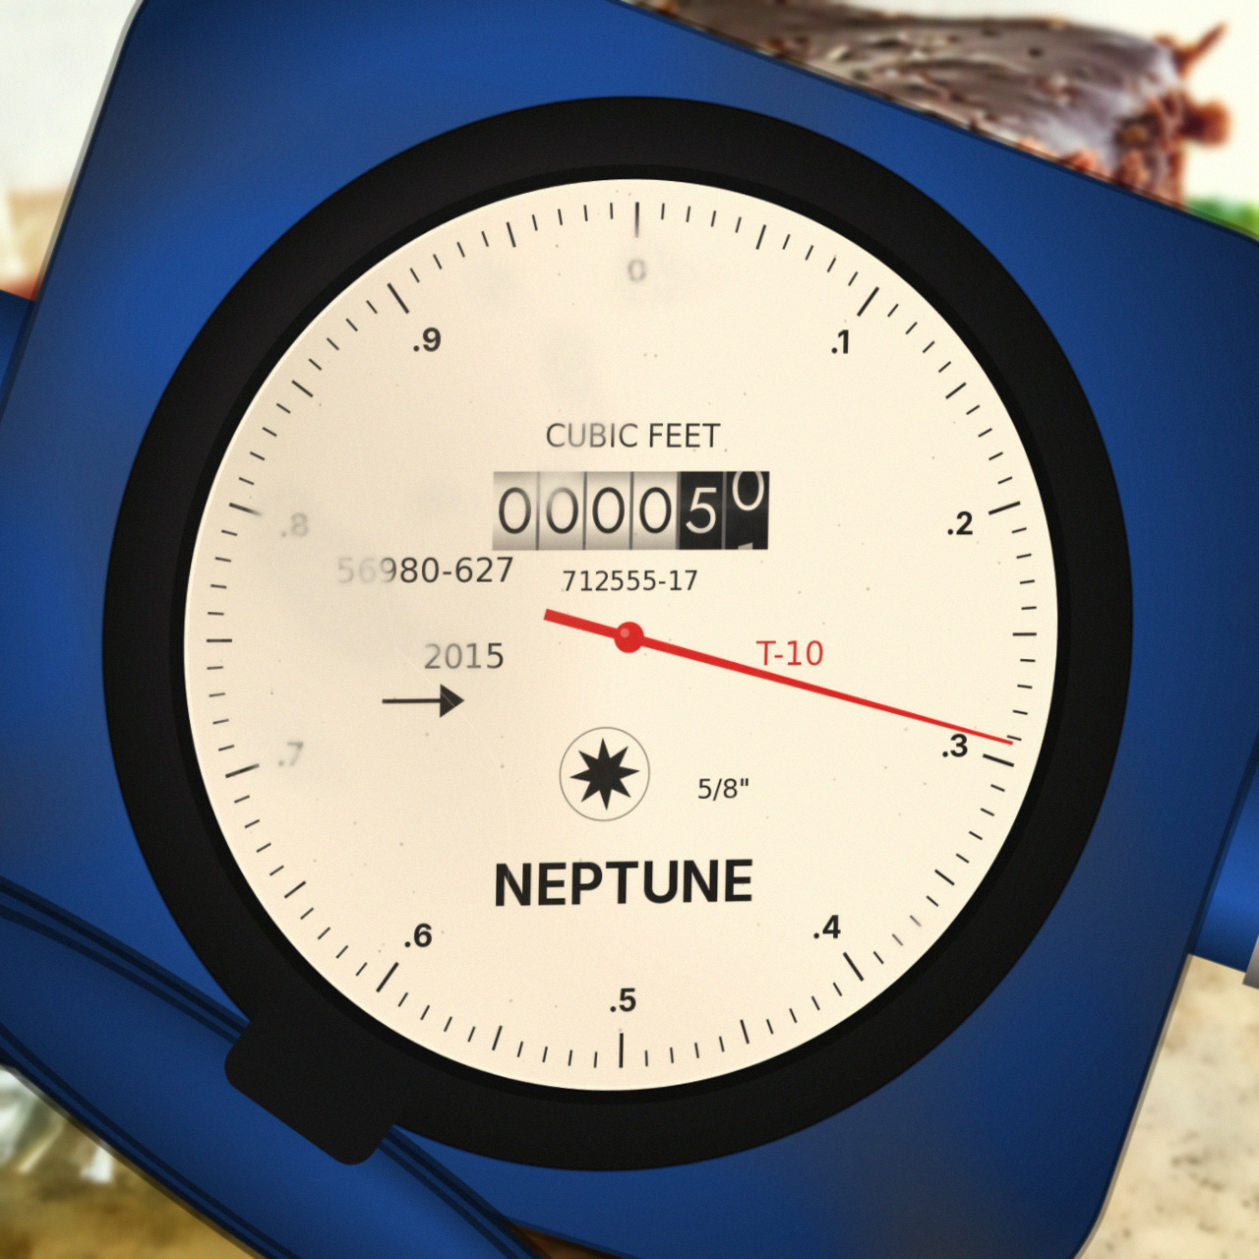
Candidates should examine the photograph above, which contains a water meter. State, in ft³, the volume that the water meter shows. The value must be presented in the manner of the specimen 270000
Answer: 50.29
